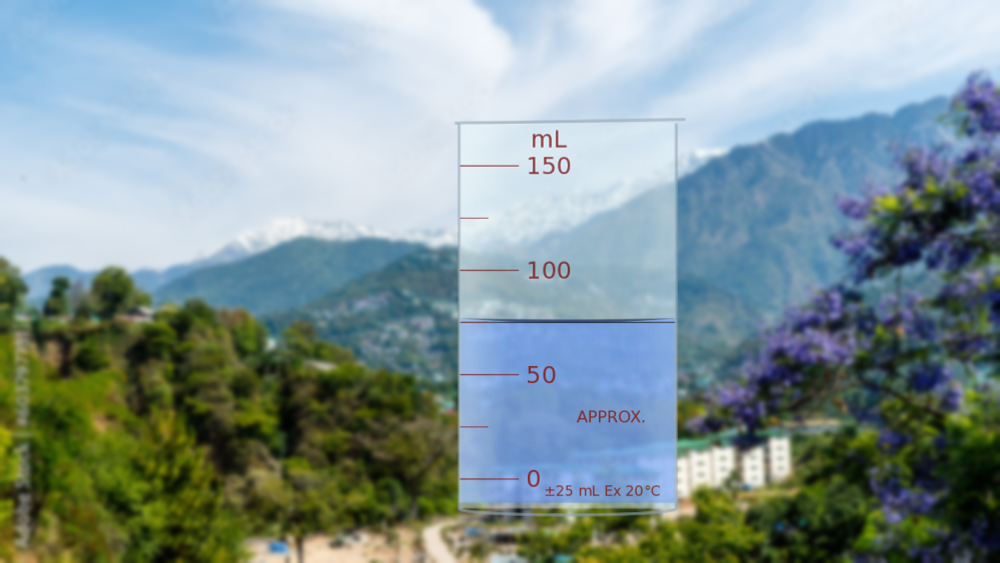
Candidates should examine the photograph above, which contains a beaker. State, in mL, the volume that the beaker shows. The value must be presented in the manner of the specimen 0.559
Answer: 75
